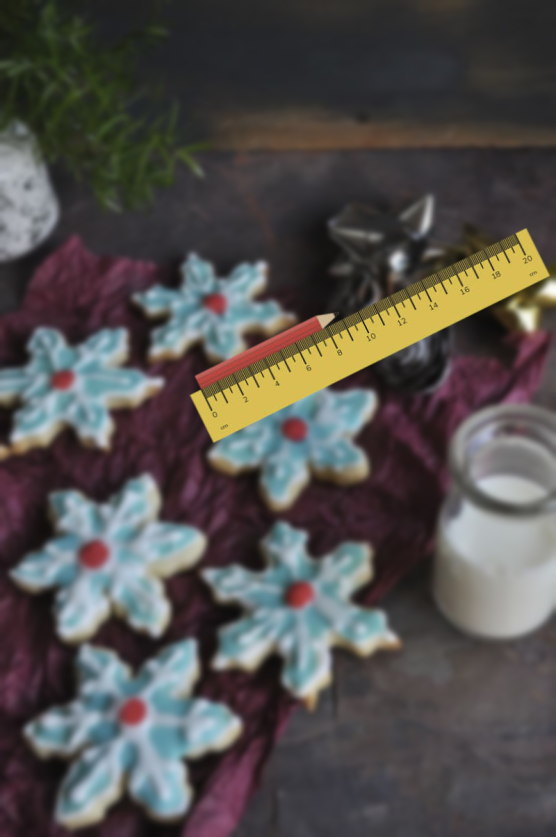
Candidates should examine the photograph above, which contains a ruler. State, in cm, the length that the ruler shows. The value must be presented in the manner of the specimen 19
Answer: 9
